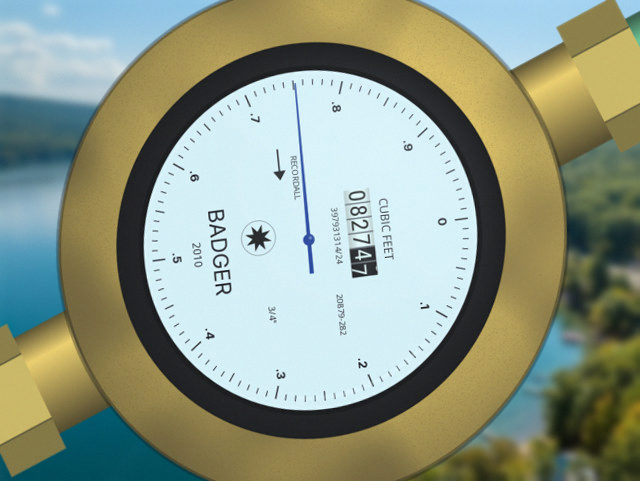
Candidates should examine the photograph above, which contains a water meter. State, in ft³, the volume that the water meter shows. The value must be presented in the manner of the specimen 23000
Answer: 82746.75
